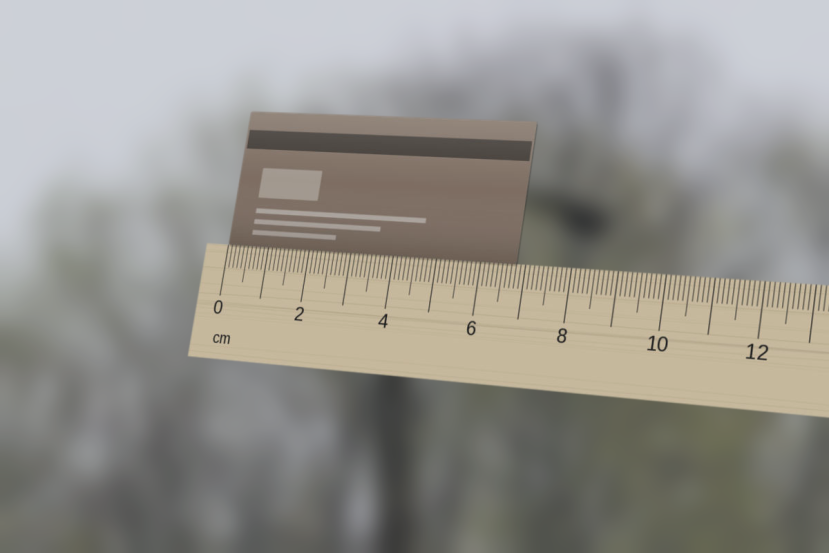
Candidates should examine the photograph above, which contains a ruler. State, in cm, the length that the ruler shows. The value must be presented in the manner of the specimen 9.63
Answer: 6.8
